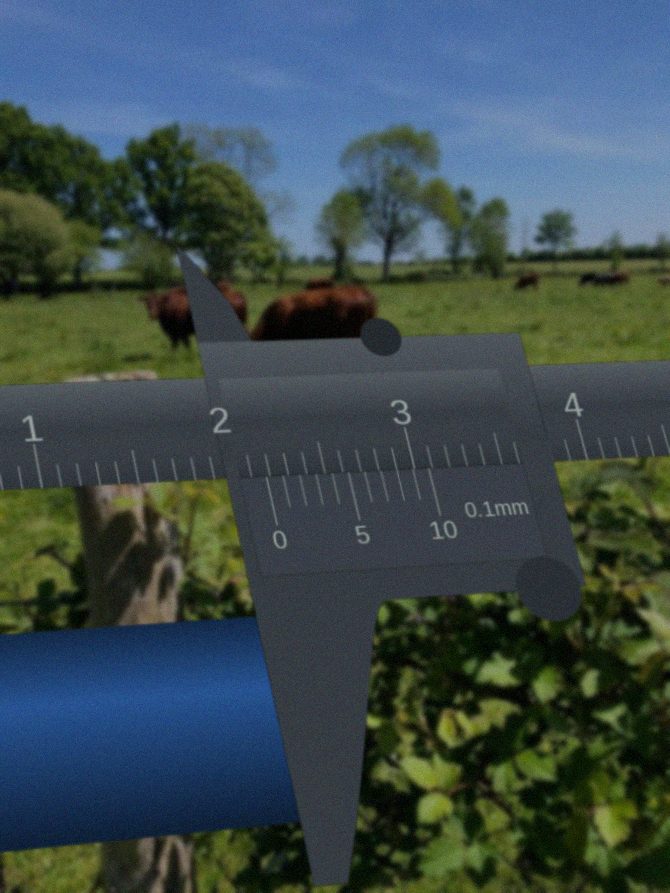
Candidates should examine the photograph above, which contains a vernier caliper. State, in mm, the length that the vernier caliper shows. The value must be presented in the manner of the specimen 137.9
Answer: 21.8
